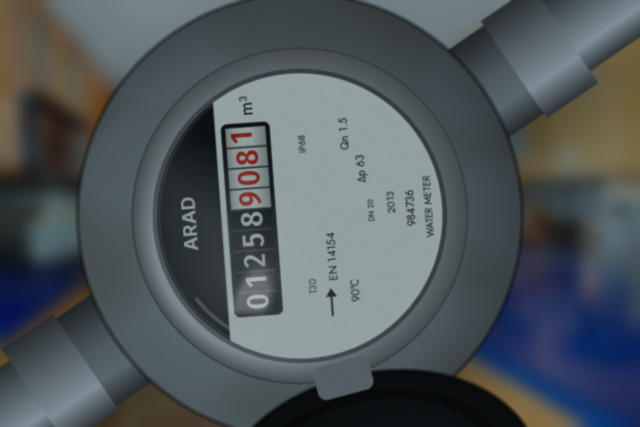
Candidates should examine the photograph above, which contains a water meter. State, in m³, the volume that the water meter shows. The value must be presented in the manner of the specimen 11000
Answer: 1258.9081
